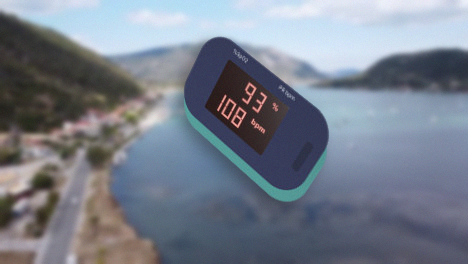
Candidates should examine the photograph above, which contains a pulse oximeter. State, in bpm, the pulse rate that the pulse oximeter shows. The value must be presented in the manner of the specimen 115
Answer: 108
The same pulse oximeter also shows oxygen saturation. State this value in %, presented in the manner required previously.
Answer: 93
